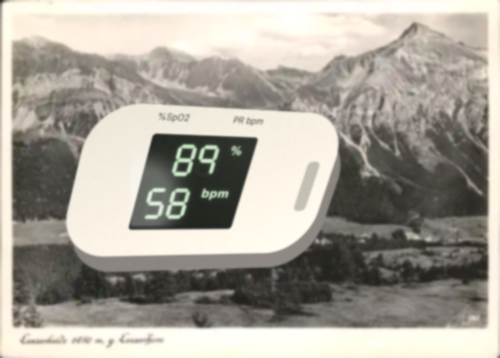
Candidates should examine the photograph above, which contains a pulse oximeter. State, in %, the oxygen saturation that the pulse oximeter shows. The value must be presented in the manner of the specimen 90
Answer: 89
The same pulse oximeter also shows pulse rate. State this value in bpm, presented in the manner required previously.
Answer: 58
